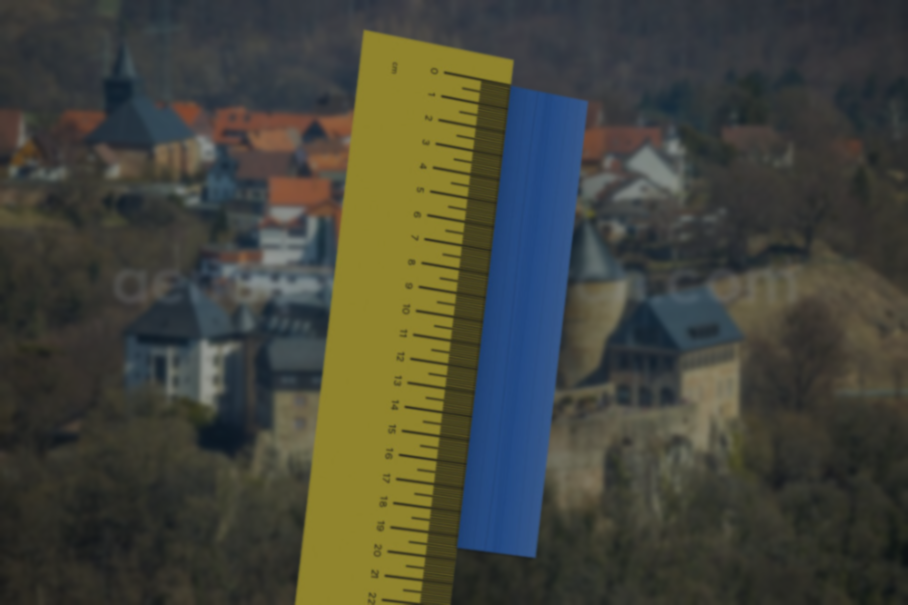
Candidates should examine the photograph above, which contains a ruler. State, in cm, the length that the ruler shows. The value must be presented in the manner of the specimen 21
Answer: 19.5
